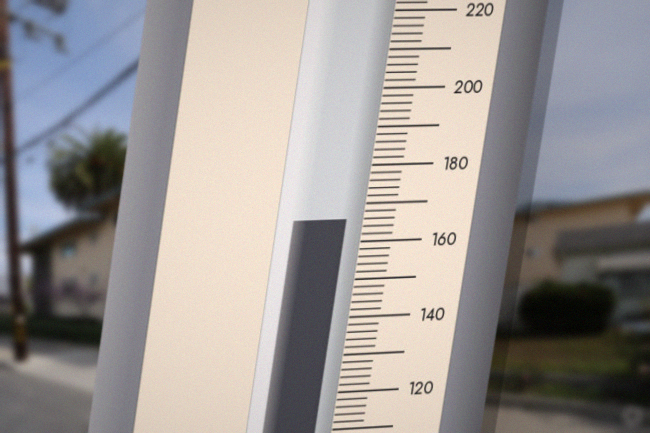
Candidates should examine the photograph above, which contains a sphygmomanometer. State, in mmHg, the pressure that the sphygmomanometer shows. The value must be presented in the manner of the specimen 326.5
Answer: 166
